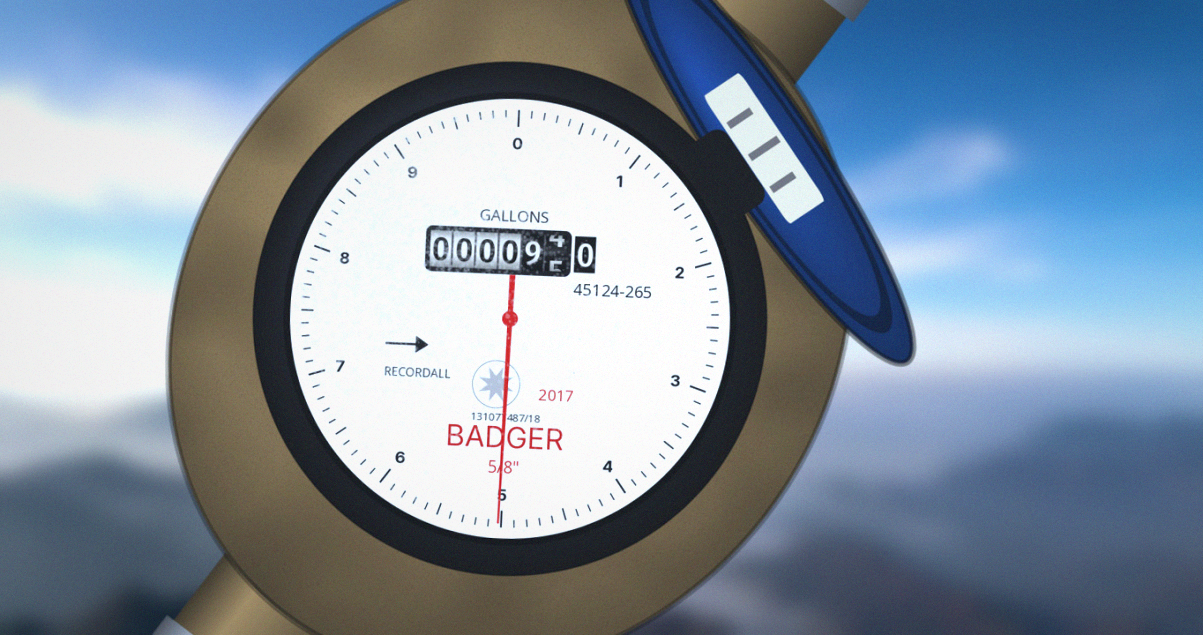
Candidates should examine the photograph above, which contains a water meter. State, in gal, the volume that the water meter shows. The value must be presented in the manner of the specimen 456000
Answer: 945.0
